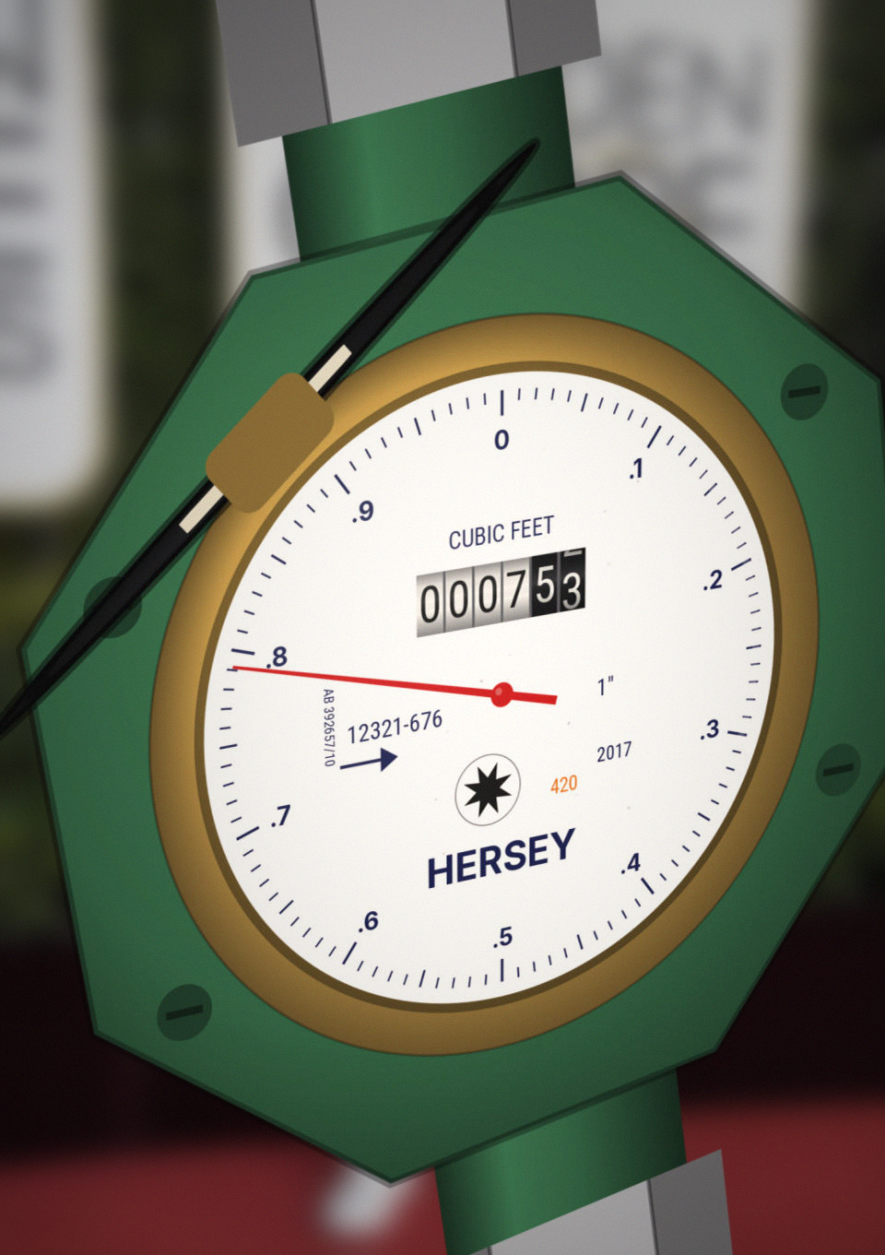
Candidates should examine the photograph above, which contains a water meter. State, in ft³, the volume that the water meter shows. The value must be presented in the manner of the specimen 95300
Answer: 752.79
